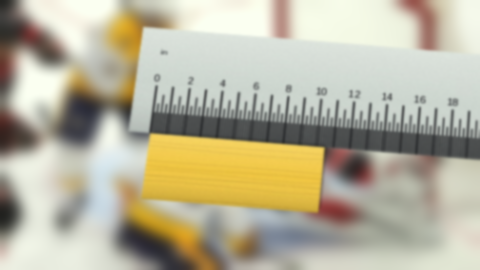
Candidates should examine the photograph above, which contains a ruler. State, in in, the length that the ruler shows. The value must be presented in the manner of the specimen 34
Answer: 10.5
